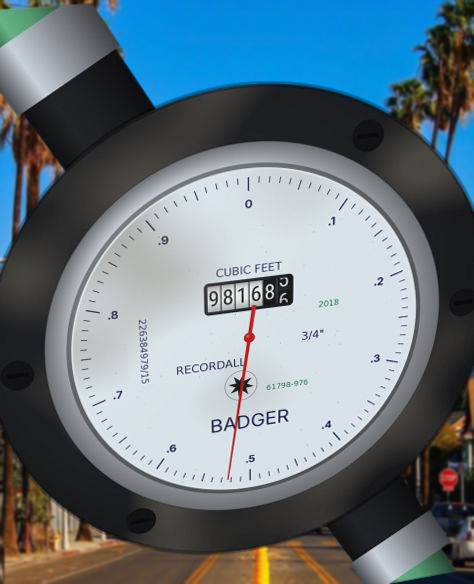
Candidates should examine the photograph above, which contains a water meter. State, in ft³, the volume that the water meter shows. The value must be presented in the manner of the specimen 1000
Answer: 981685.52
